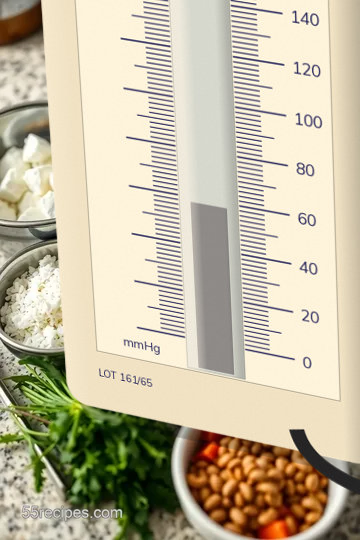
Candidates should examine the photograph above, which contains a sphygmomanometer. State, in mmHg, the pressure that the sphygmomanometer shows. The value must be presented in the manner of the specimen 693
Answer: 58
